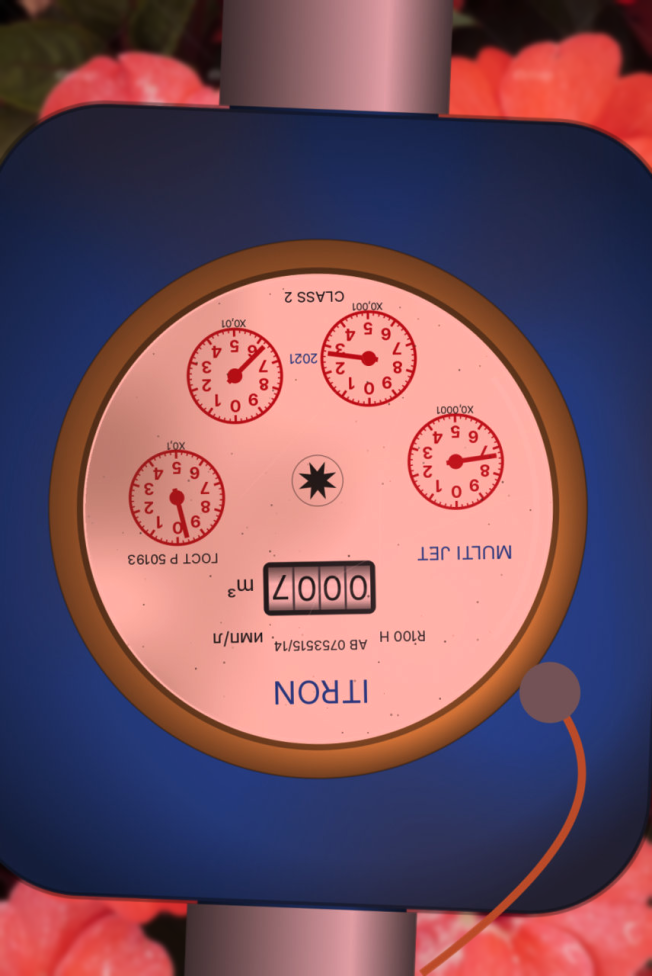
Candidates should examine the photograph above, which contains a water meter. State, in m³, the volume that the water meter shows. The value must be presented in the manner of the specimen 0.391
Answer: 6.9627
